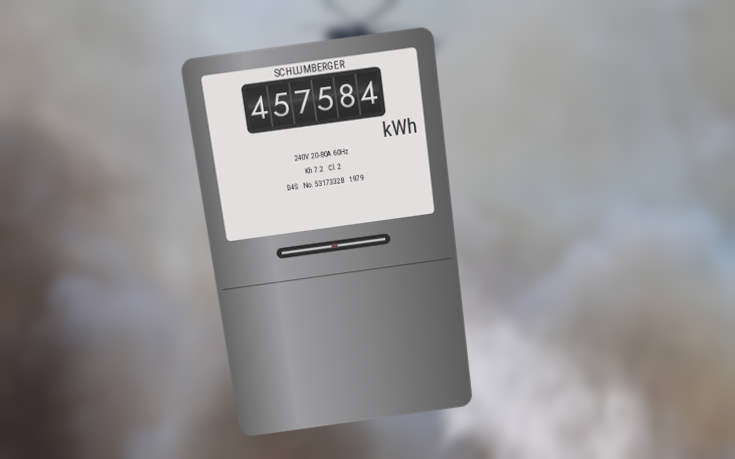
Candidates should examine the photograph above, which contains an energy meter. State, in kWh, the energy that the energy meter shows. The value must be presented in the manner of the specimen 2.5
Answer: 457584
